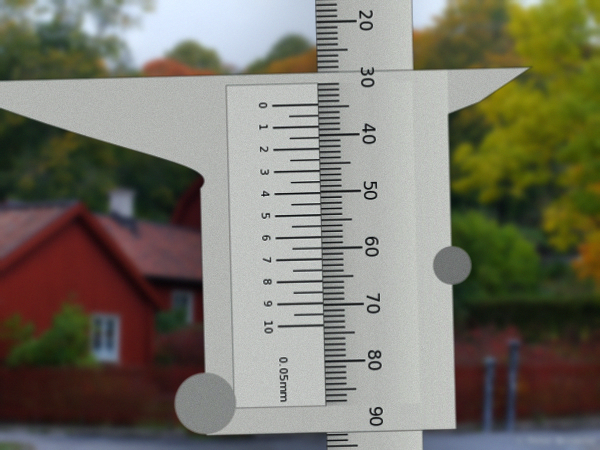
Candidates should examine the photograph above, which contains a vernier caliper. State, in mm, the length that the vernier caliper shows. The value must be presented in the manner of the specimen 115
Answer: 34.6
